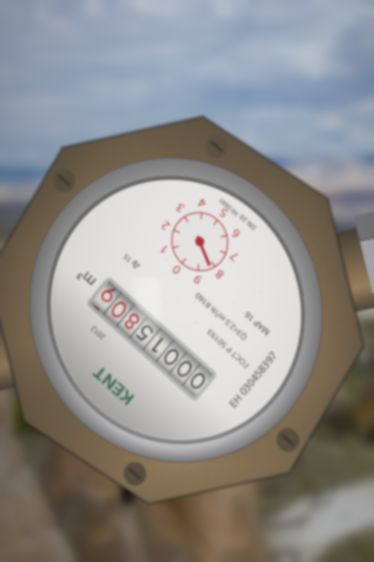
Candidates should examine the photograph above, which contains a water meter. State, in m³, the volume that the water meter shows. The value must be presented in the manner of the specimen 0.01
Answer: 15.8088
